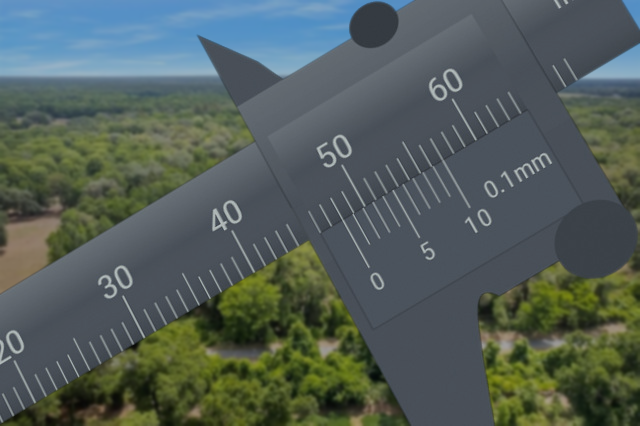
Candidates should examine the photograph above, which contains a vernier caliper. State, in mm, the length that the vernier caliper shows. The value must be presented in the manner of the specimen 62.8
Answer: 48.0
